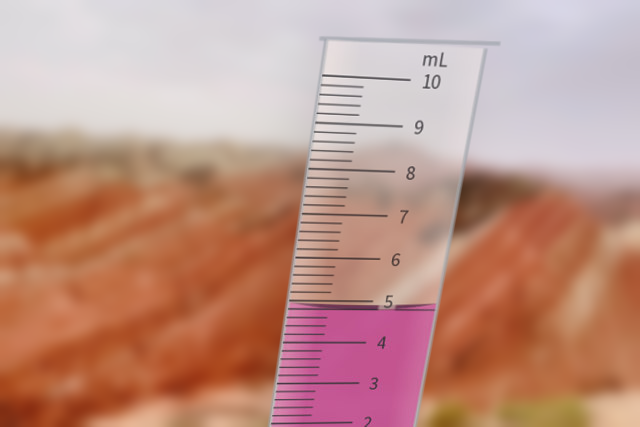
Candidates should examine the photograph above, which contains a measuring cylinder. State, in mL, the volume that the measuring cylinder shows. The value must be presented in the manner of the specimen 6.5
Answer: 4.8
